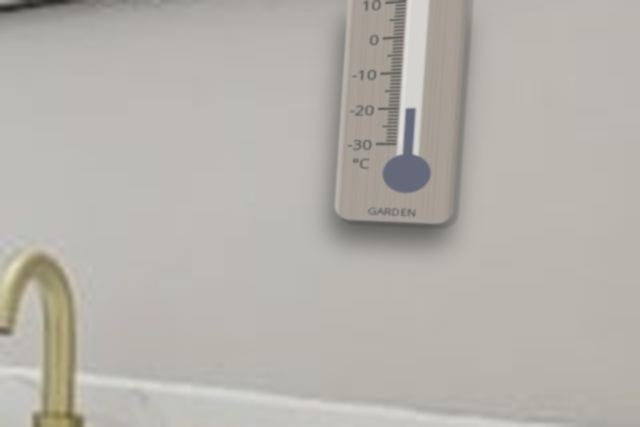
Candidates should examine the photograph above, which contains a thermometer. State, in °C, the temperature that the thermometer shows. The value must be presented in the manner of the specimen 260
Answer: -20
